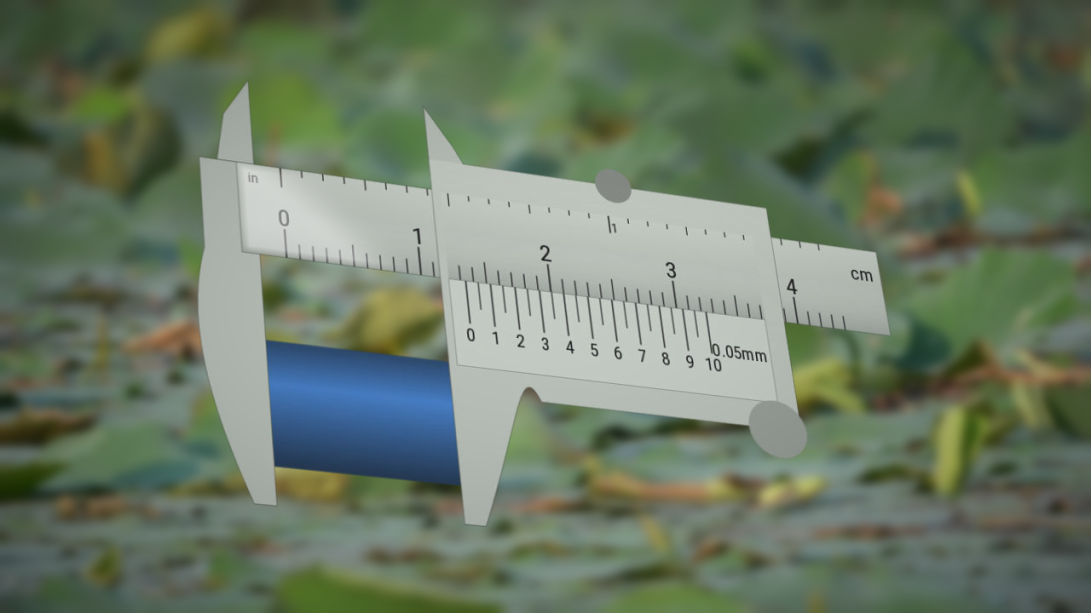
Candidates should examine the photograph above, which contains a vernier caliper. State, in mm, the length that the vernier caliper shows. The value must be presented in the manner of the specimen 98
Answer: 13.4
